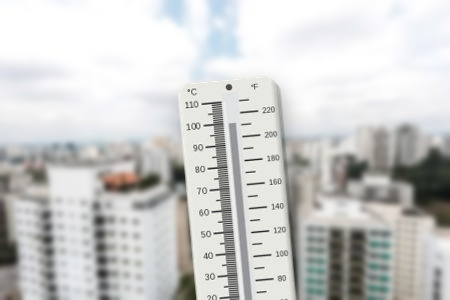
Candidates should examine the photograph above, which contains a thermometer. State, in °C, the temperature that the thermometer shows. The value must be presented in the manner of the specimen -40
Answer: 100
